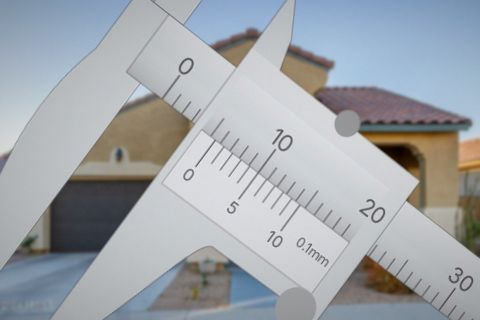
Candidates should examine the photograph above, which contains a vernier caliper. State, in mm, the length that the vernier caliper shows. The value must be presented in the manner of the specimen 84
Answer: 5.5
